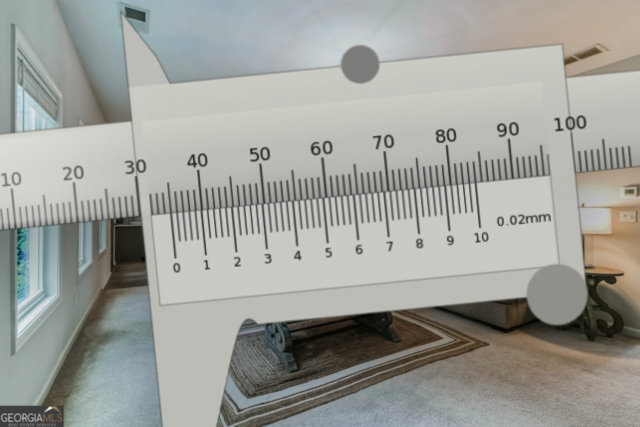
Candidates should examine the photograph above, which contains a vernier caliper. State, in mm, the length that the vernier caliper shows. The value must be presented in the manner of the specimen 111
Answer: 35.0
